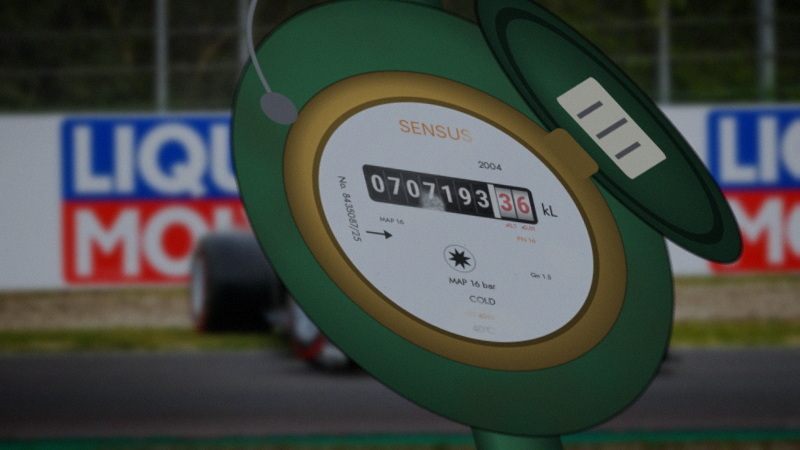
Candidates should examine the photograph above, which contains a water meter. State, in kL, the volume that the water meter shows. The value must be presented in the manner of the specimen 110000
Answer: 707193.36
